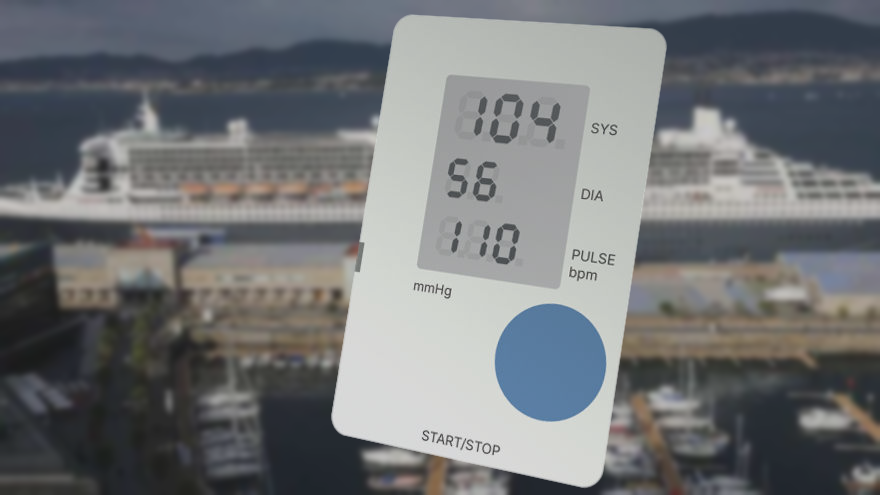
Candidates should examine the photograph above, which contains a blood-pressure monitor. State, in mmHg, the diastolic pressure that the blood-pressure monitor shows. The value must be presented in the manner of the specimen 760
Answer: 56
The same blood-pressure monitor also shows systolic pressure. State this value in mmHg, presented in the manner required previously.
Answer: 104
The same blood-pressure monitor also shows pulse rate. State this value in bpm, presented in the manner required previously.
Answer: 110
